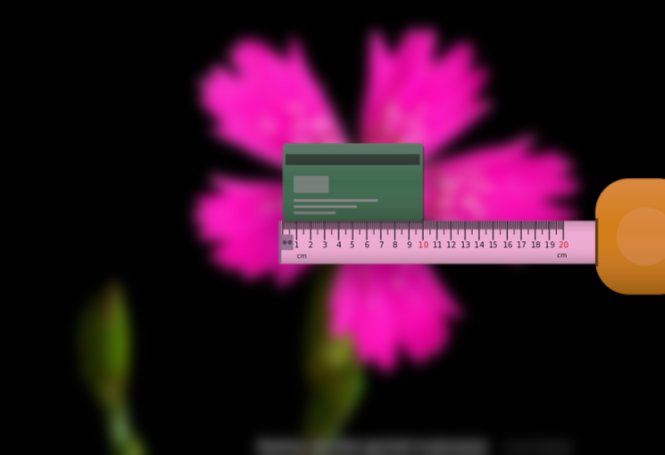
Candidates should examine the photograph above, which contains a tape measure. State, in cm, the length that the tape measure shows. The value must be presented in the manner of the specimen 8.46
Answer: 10
